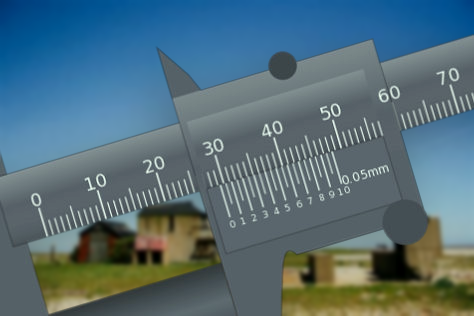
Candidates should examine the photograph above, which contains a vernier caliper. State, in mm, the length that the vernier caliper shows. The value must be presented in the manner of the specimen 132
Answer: 29.4
